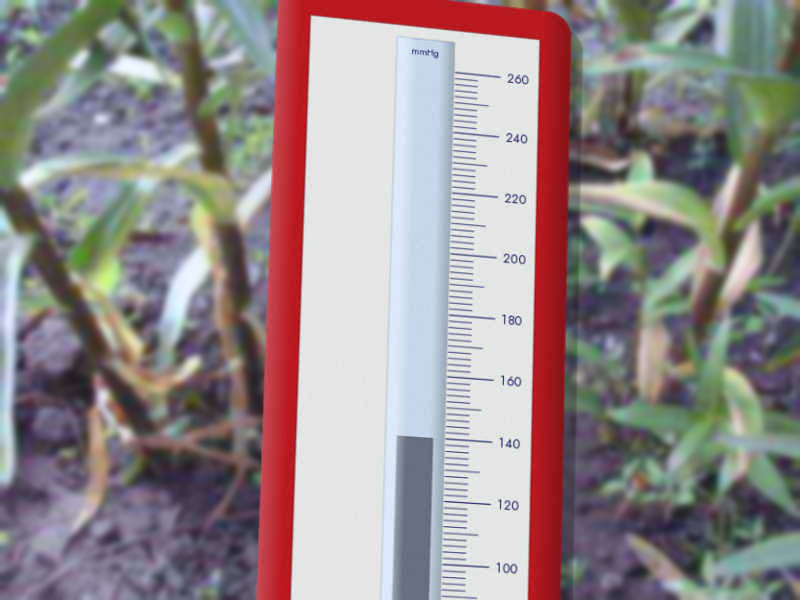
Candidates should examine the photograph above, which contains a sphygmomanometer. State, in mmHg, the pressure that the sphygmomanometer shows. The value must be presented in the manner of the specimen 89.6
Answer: 140
